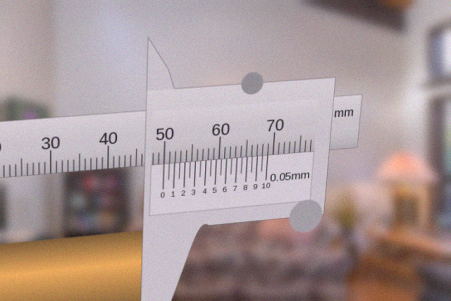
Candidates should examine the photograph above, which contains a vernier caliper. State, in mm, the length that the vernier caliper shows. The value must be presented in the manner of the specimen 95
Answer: 50.0
